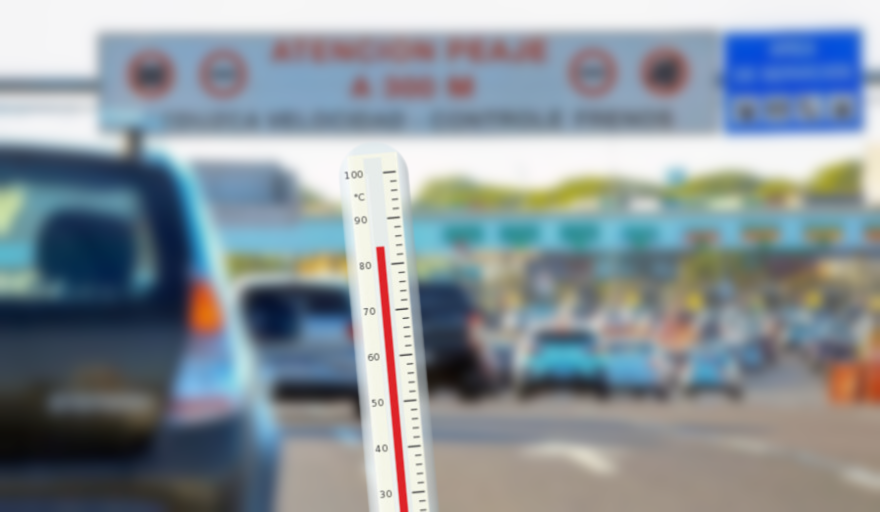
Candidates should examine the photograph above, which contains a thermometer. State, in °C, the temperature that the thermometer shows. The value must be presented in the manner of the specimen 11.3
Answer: 84
